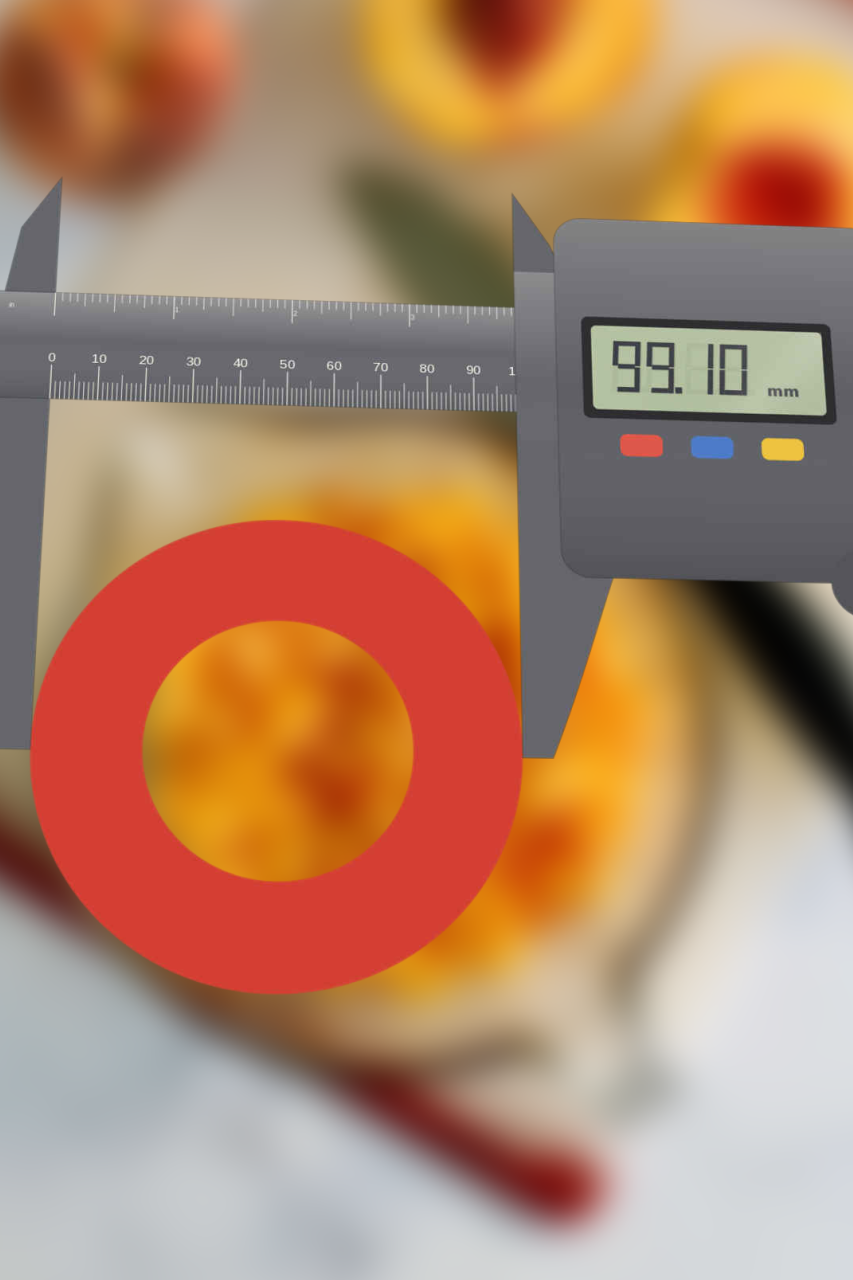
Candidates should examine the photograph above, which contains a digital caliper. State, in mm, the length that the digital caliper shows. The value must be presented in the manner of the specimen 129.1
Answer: 99.10
